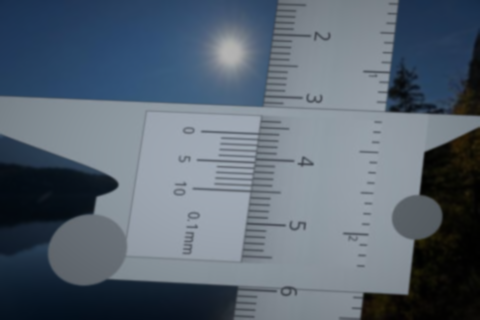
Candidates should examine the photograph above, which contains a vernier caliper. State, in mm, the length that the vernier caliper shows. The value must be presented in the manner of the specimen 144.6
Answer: 36.0
